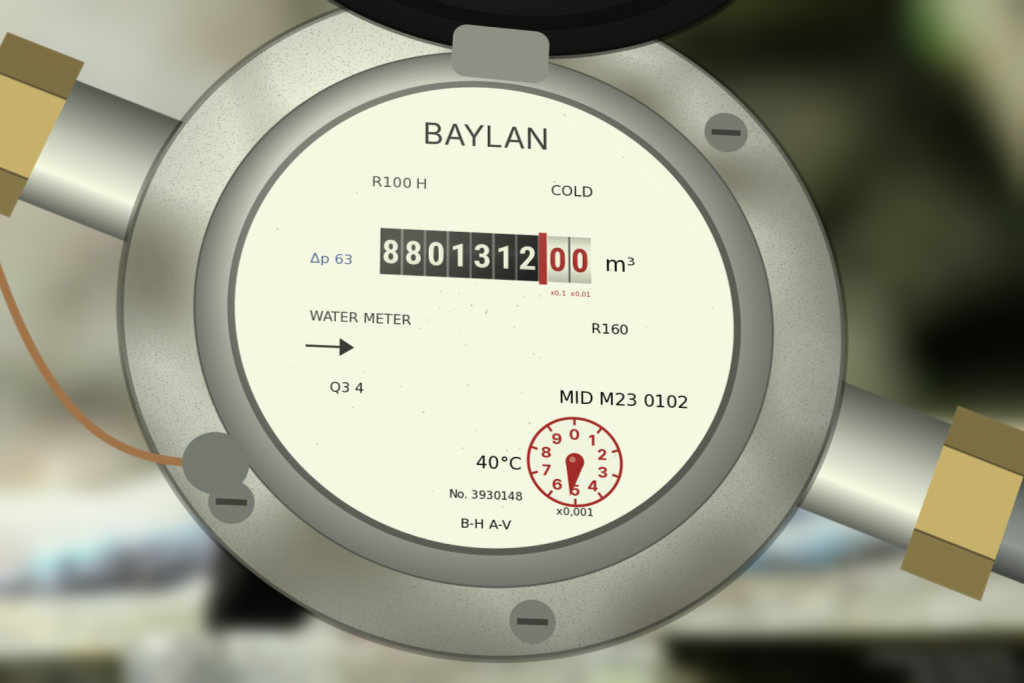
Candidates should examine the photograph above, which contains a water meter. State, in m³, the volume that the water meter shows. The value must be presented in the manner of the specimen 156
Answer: 8801312.005
